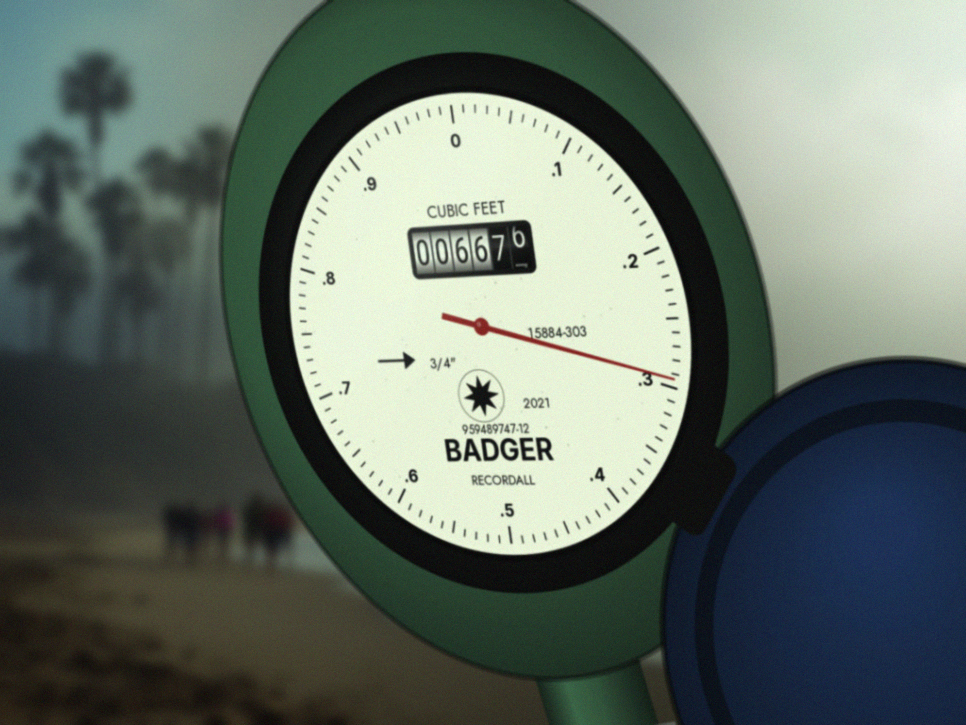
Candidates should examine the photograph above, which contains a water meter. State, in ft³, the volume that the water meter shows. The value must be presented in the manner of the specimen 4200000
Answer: 6676.29
